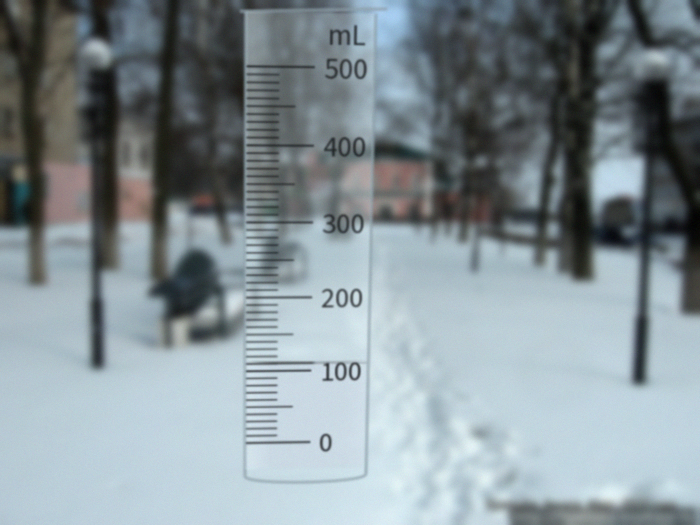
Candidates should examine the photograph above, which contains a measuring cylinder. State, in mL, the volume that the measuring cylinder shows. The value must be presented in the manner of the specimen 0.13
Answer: 110
